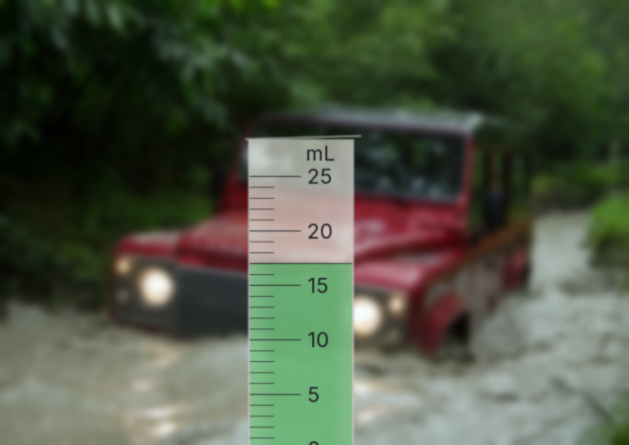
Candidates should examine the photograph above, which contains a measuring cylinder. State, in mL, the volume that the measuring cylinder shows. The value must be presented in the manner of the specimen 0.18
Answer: 17
